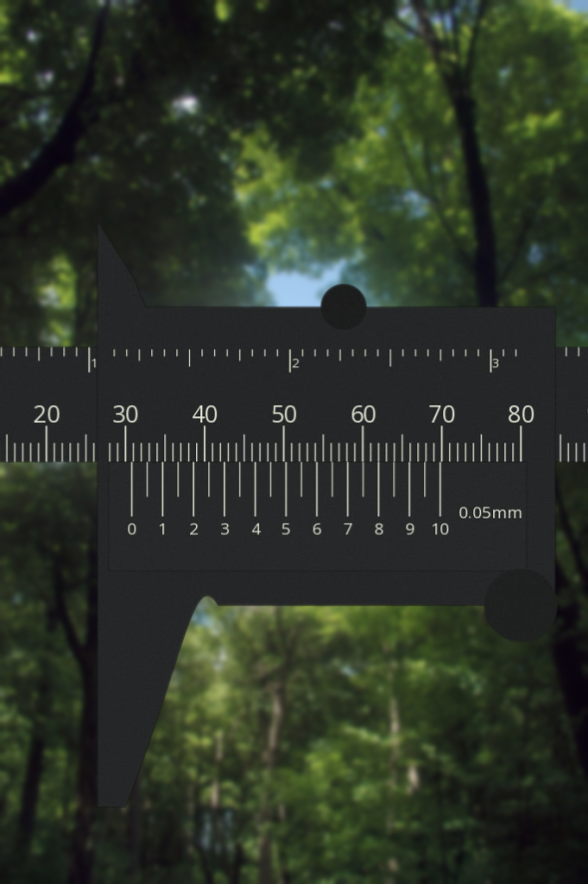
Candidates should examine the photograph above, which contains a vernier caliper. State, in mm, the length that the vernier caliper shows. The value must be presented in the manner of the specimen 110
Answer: 30.8
